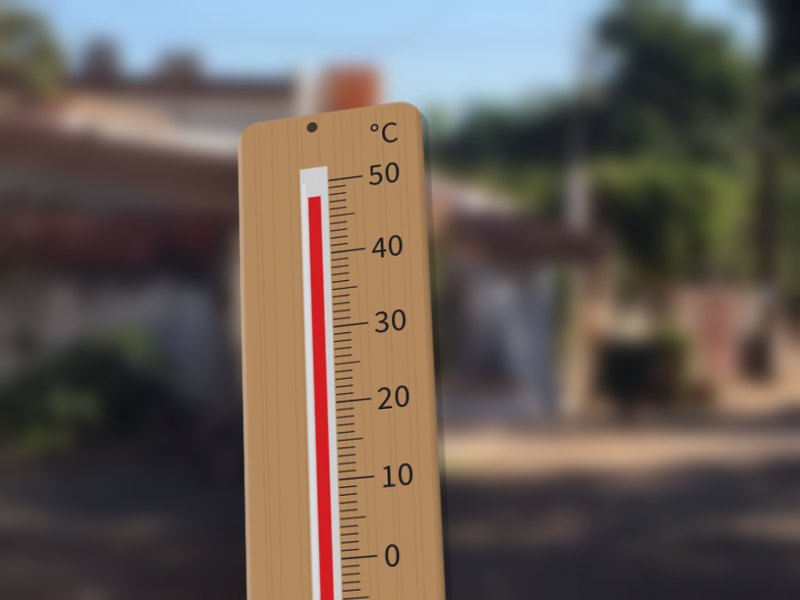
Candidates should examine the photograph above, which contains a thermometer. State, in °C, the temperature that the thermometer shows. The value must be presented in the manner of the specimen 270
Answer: 48
